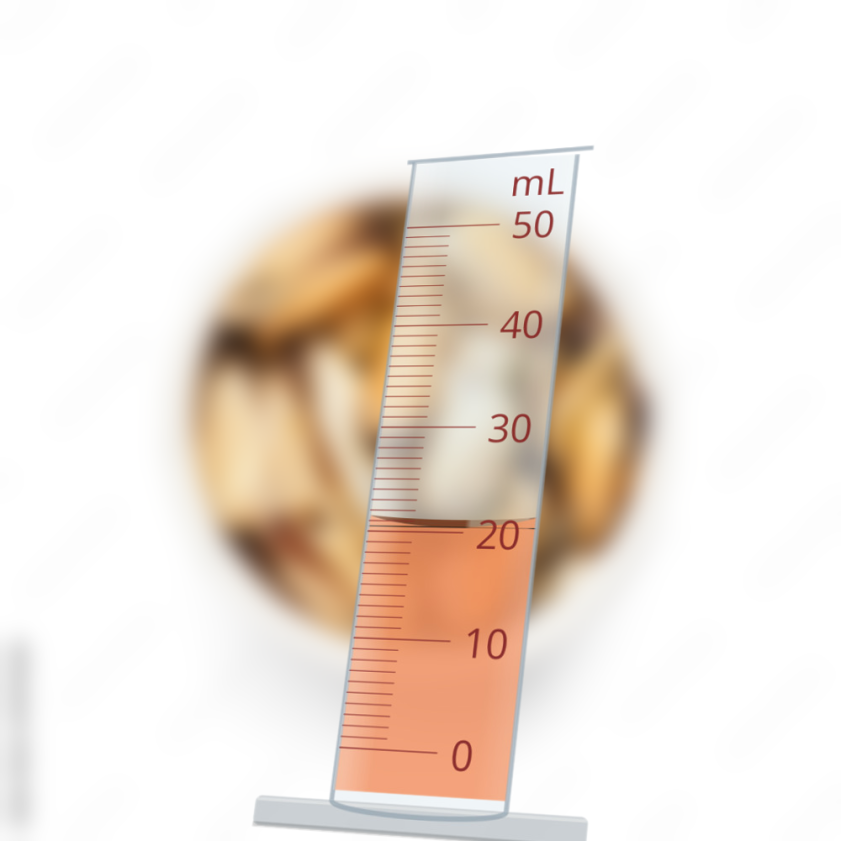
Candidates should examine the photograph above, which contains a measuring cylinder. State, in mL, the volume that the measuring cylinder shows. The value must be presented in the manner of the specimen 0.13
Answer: 20.5
